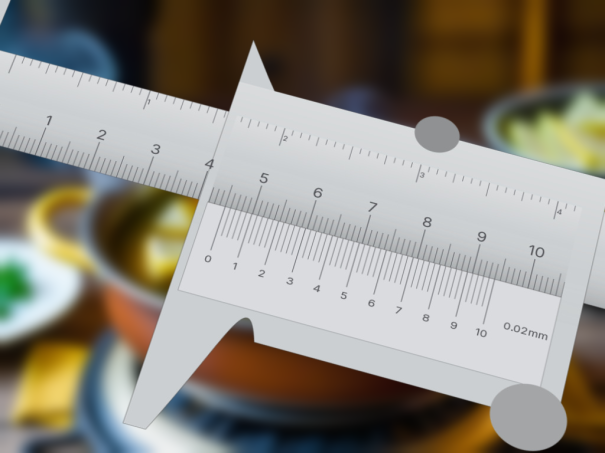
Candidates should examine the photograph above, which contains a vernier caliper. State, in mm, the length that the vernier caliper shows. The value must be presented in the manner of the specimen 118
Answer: 45.0
